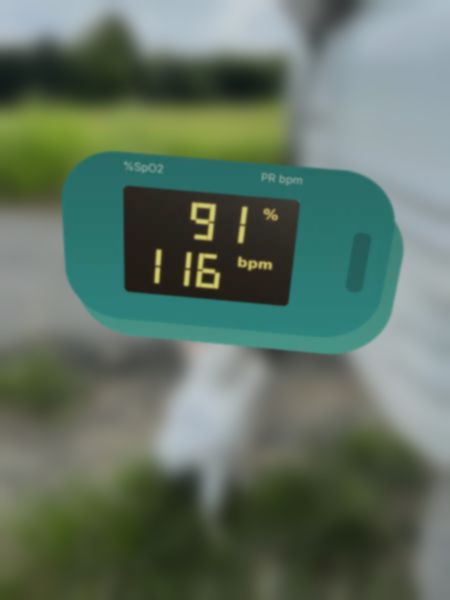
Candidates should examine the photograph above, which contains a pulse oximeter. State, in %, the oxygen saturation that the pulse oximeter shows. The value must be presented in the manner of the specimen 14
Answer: 91
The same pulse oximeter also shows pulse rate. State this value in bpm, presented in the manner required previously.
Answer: 116
